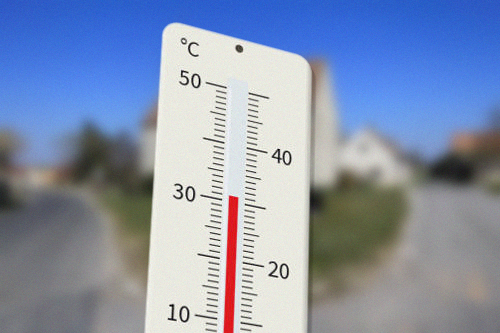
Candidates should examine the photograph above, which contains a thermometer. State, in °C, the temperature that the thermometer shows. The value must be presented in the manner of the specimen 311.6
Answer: 31
